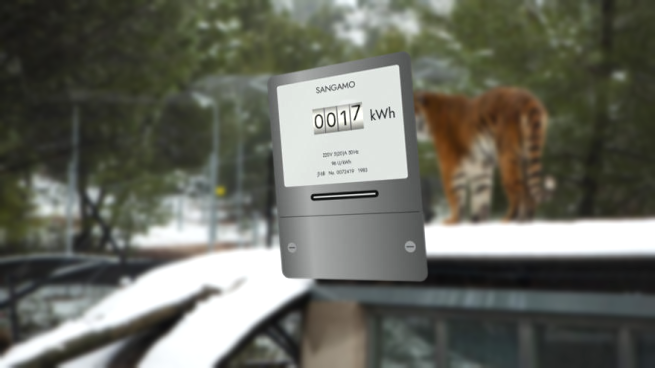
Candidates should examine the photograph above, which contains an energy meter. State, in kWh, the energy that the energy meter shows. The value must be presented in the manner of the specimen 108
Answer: 17
